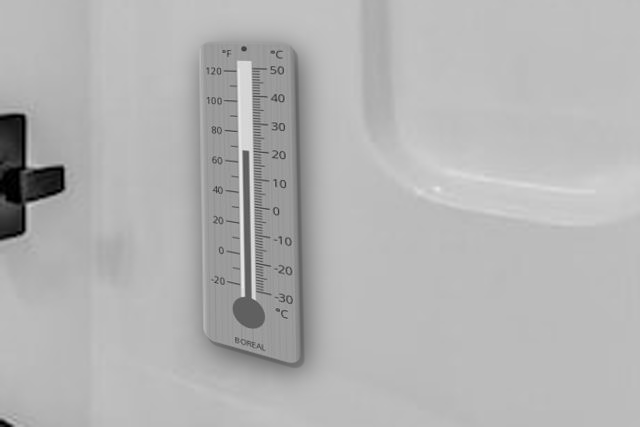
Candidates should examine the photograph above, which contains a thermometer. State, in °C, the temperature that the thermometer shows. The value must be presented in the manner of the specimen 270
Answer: 20
